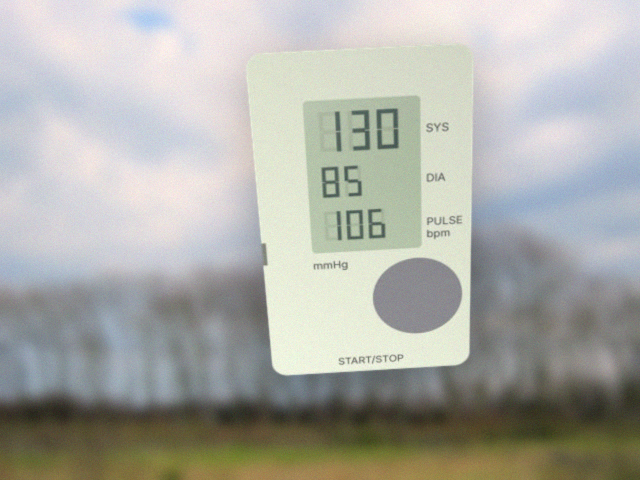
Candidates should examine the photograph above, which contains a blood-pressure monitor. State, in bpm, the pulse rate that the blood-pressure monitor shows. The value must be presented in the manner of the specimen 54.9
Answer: 106
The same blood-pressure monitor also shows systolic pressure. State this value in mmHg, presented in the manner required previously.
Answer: 130
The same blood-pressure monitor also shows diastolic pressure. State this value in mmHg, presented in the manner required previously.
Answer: 85
